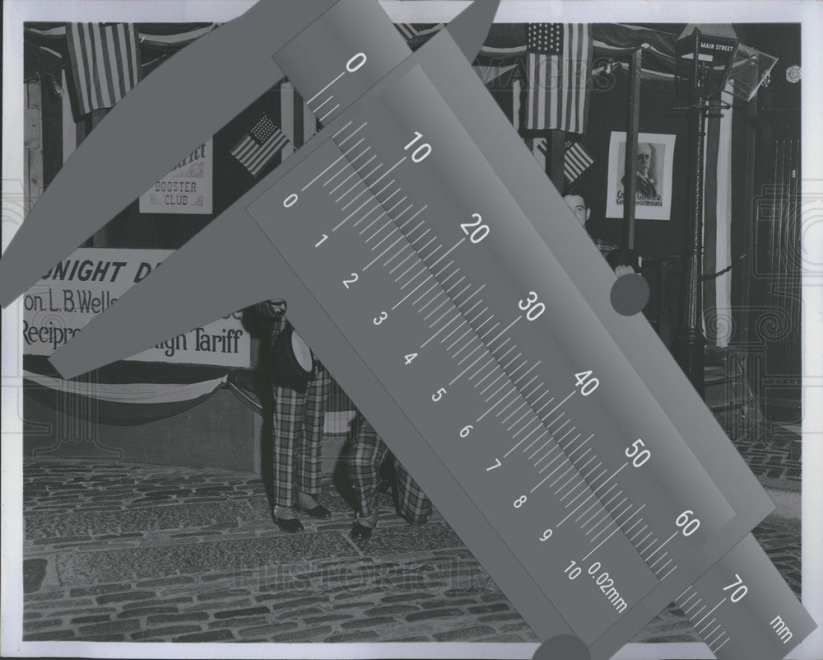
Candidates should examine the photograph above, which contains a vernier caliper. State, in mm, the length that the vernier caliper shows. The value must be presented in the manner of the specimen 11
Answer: 6.0
